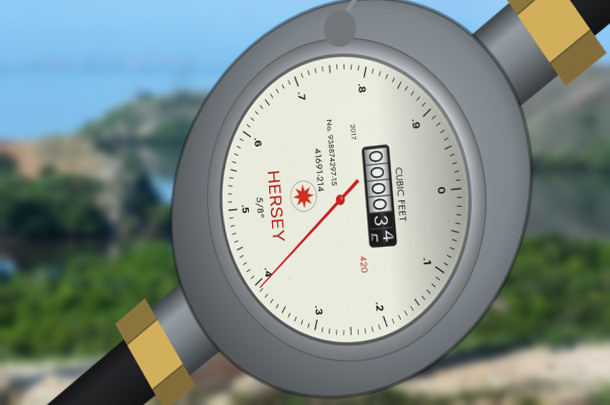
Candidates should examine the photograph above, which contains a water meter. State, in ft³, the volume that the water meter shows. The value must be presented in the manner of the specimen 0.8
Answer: 34.39
